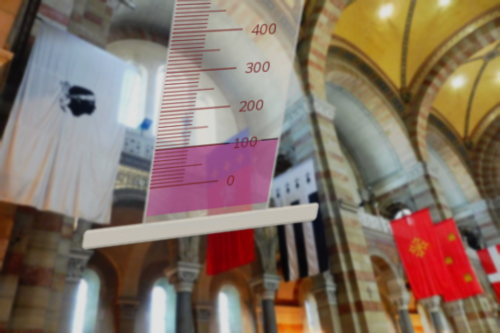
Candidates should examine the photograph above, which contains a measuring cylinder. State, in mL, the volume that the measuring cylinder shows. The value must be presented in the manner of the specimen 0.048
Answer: 100
